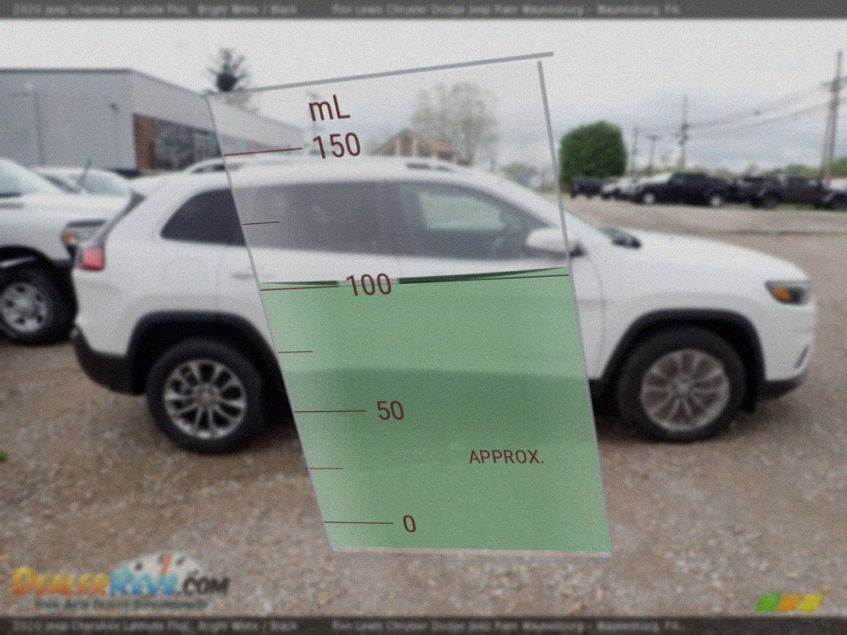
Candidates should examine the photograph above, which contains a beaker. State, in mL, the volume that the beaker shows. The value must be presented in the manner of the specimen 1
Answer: 100
